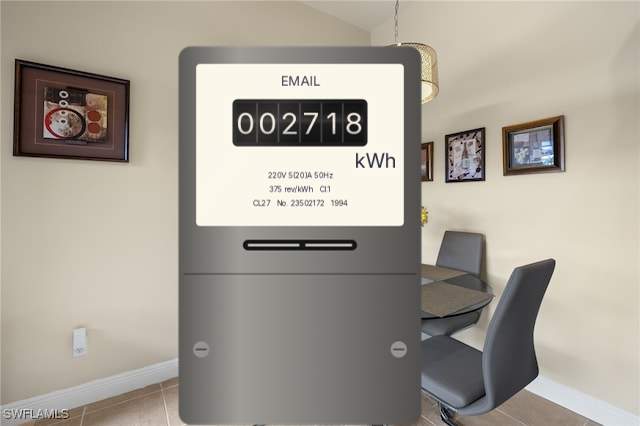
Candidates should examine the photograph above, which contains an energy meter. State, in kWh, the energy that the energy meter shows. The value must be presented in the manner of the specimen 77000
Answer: 2718
